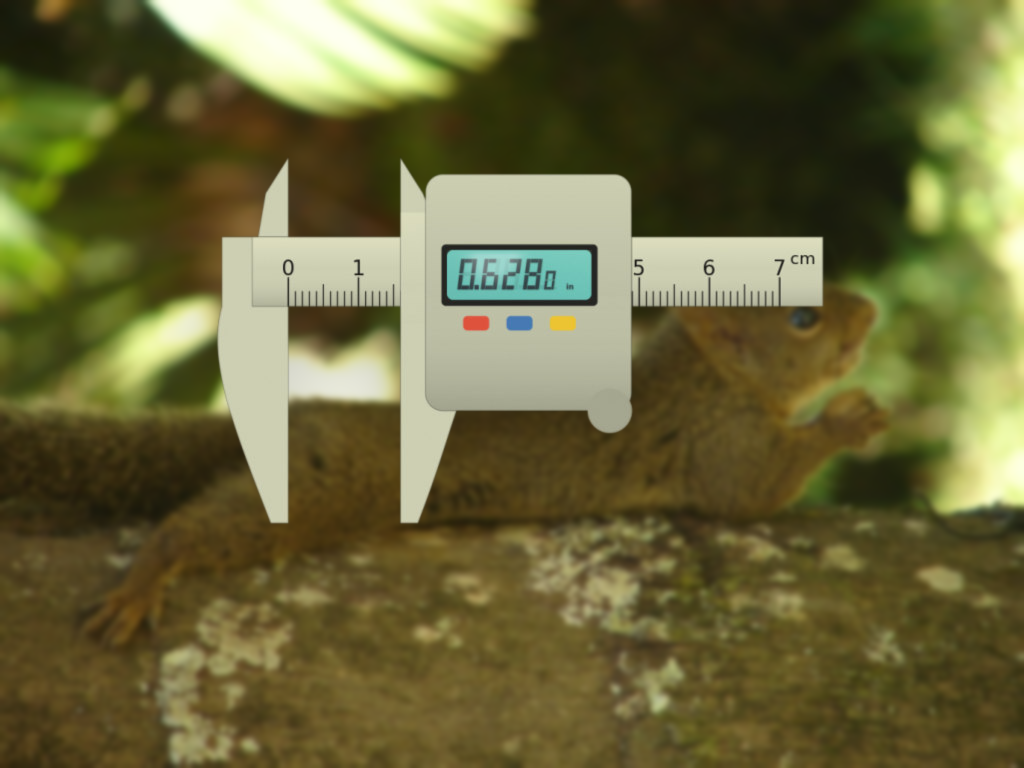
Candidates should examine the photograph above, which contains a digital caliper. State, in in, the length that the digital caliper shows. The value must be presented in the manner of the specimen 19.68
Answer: 0.6280
